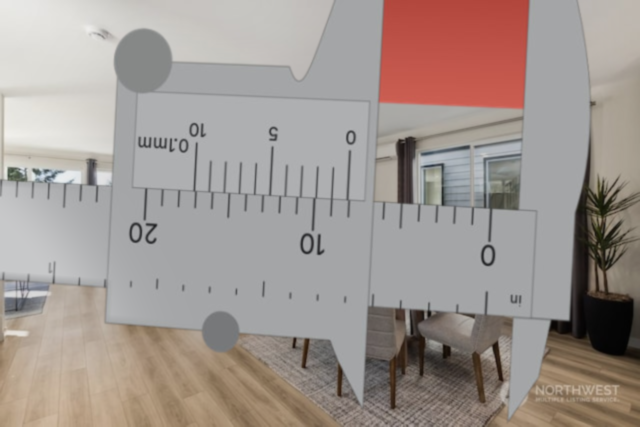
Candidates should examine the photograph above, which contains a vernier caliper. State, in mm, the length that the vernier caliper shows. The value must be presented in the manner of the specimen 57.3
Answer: 8.1
